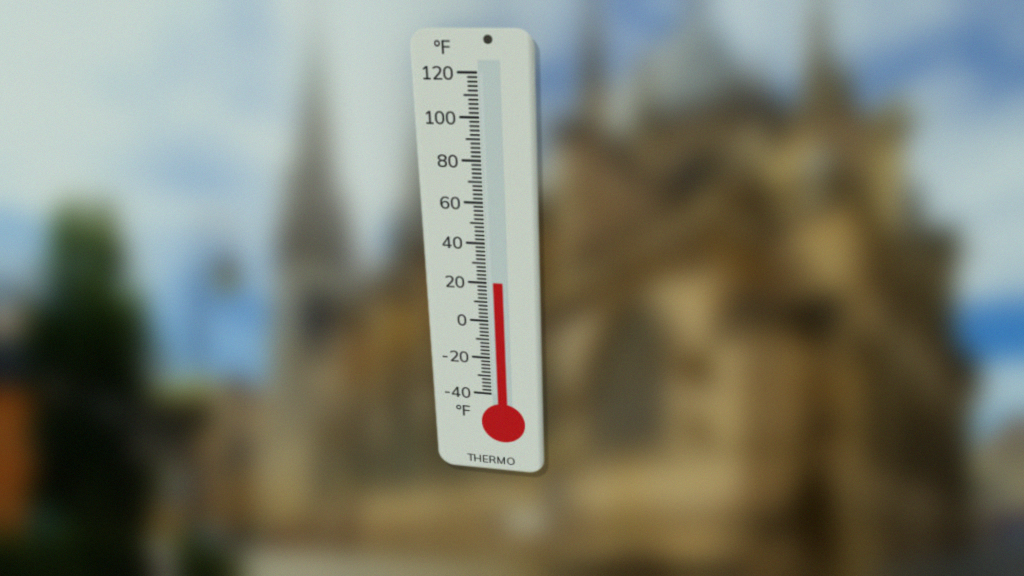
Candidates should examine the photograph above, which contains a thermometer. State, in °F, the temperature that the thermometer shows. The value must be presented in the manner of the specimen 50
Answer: 20
